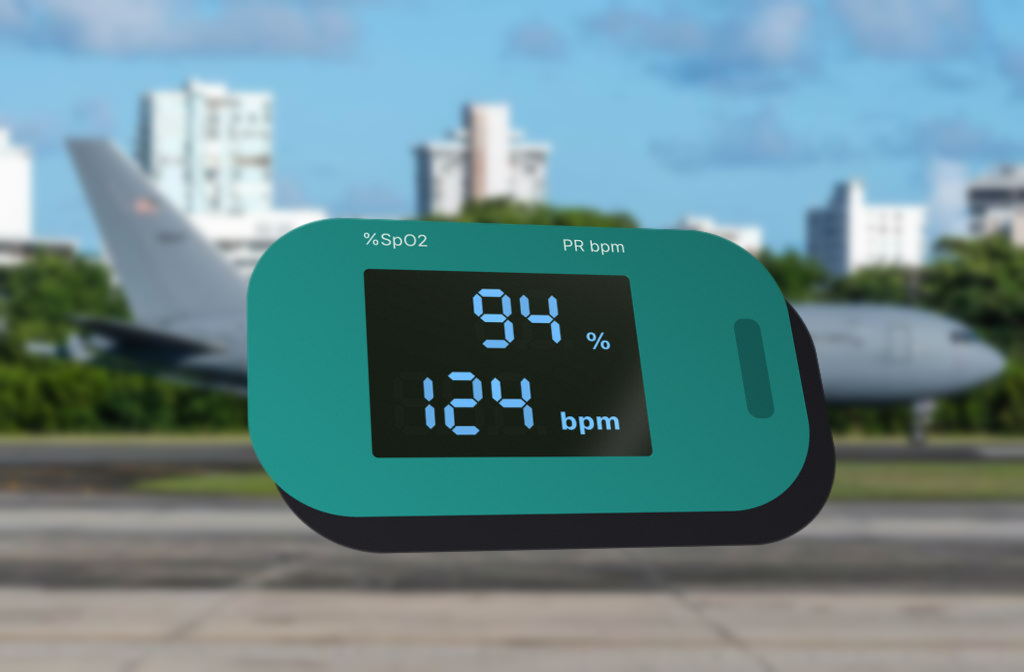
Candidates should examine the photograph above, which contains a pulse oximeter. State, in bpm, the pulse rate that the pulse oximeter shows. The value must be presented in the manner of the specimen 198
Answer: 124
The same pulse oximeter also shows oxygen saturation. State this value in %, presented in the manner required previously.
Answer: 94
